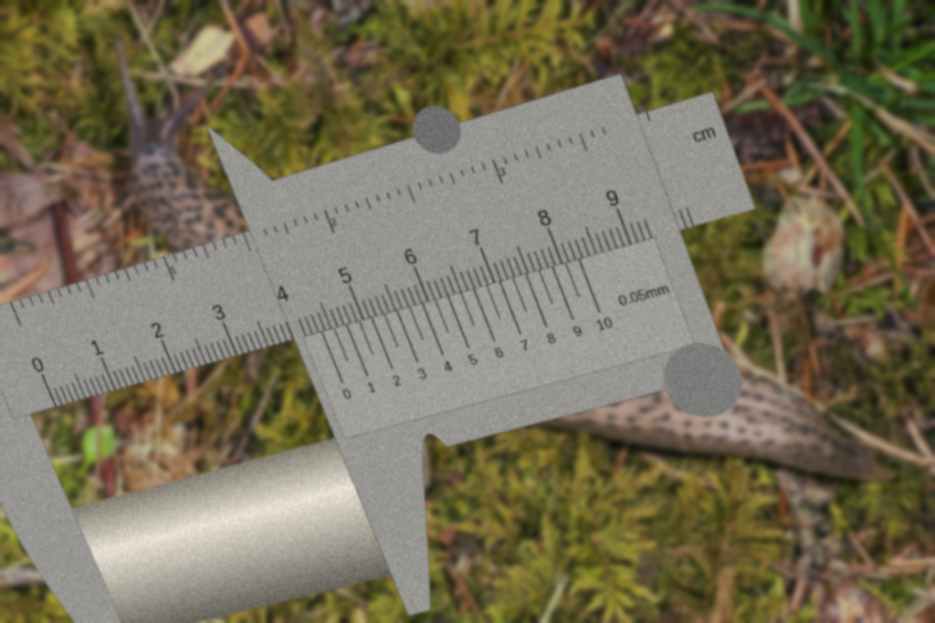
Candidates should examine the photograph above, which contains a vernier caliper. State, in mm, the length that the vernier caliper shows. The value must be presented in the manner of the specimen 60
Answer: 43.5
